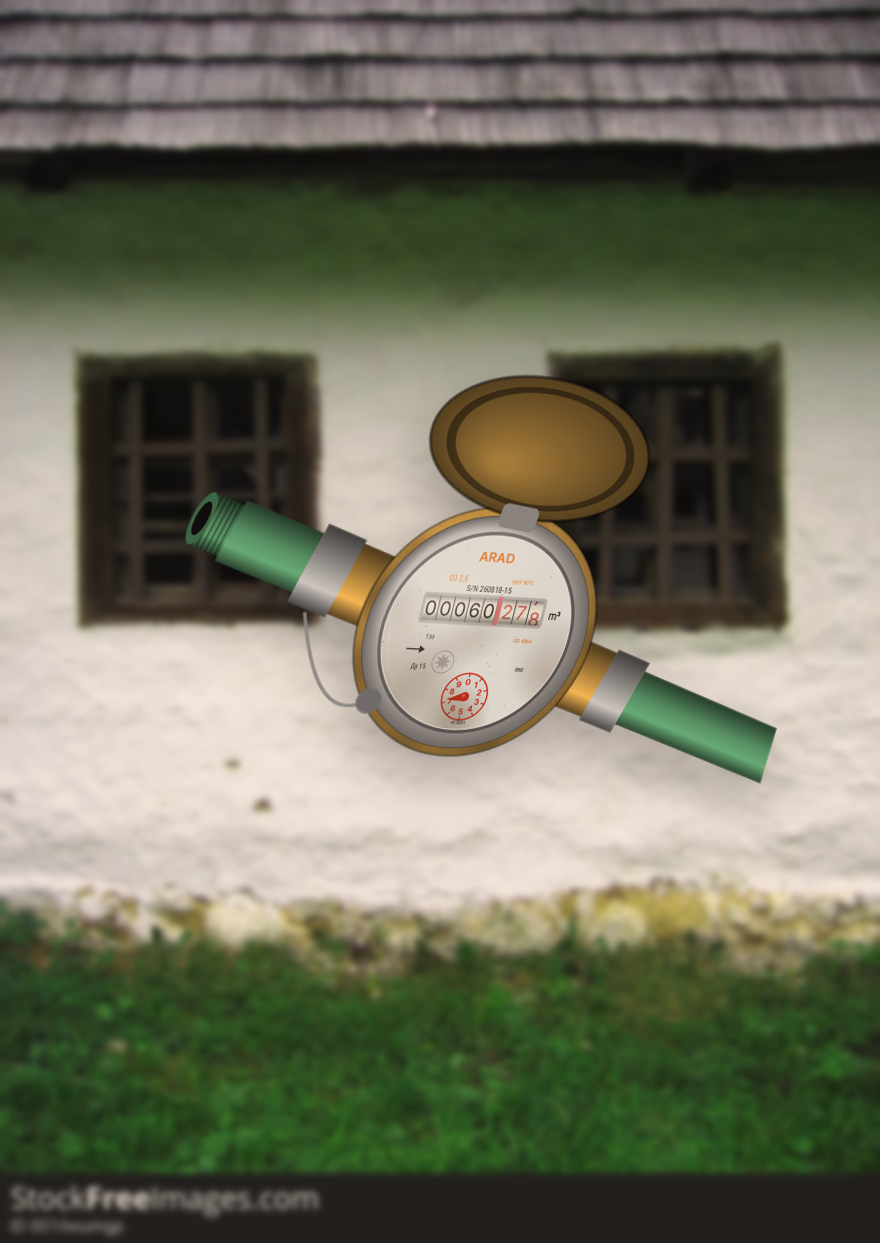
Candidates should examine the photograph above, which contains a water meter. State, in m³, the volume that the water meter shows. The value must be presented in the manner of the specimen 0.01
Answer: 60.2777
